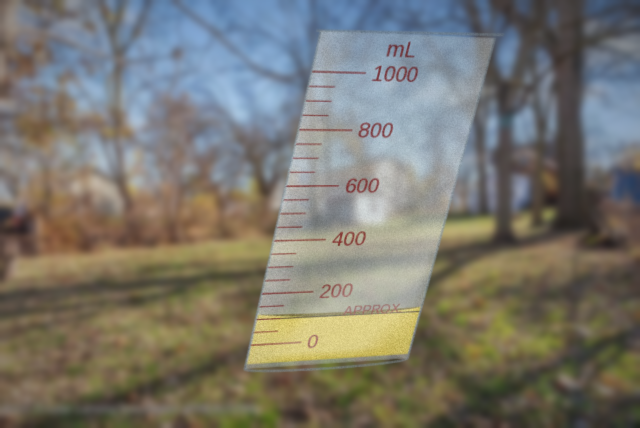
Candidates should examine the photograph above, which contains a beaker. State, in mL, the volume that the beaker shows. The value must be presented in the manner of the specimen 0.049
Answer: 100
